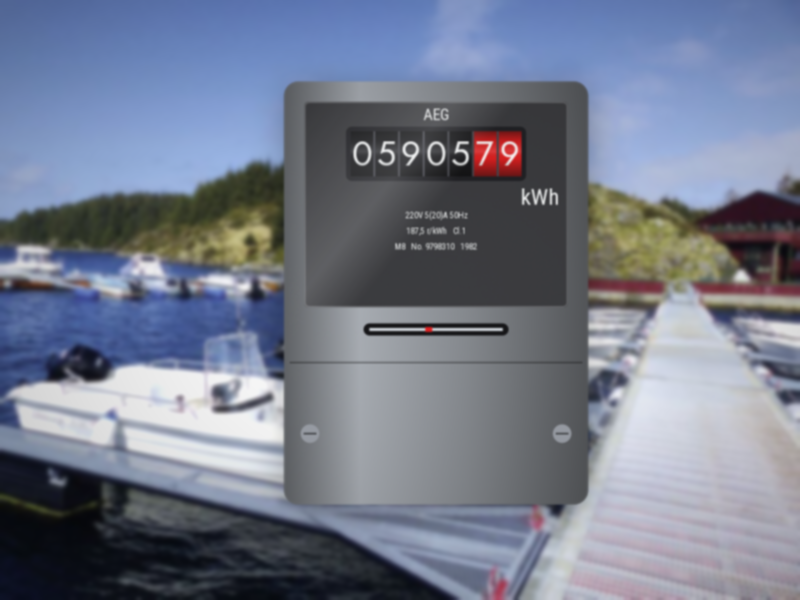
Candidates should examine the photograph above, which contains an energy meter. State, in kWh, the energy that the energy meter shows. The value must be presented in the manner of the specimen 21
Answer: 5905.79
